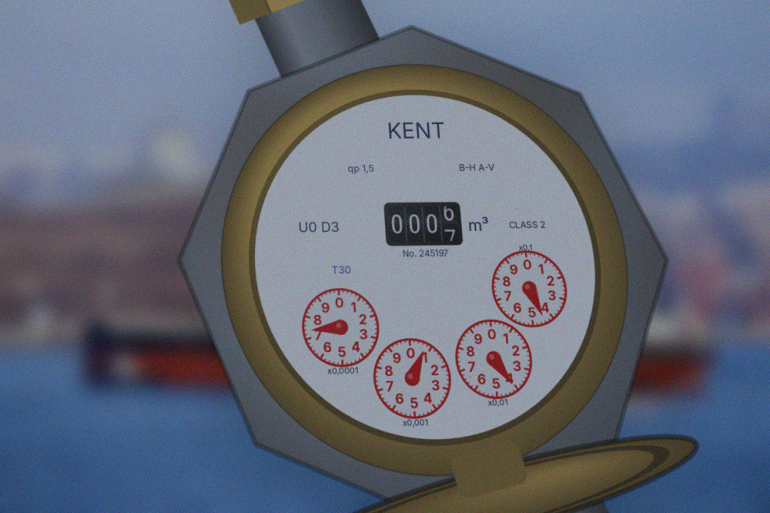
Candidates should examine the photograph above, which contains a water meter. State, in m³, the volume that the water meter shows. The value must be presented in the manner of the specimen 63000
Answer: 6.4407
